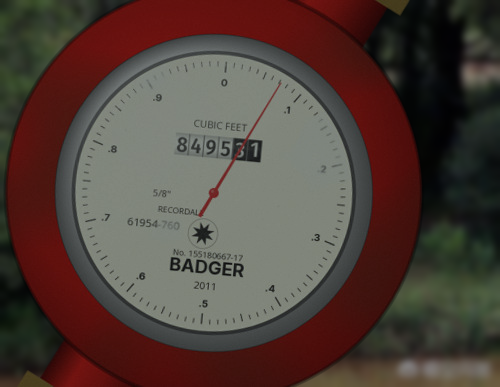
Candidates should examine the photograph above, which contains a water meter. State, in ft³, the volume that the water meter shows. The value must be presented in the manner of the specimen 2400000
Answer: 849531.07
